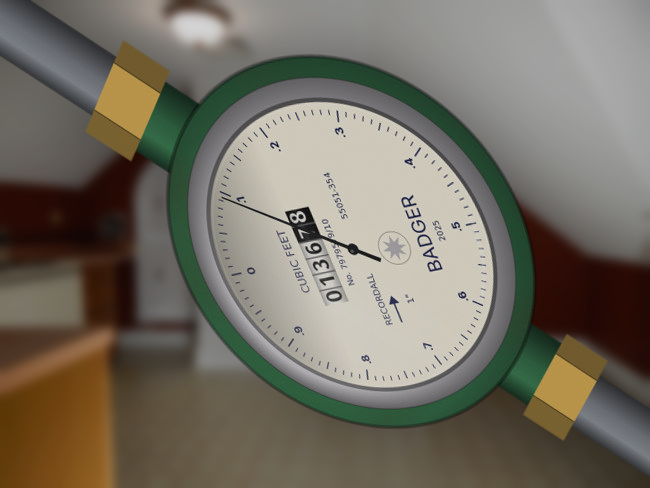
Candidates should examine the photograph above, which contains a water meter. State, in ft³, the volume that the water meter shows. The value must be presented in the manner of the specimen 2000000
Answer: 13678.09
